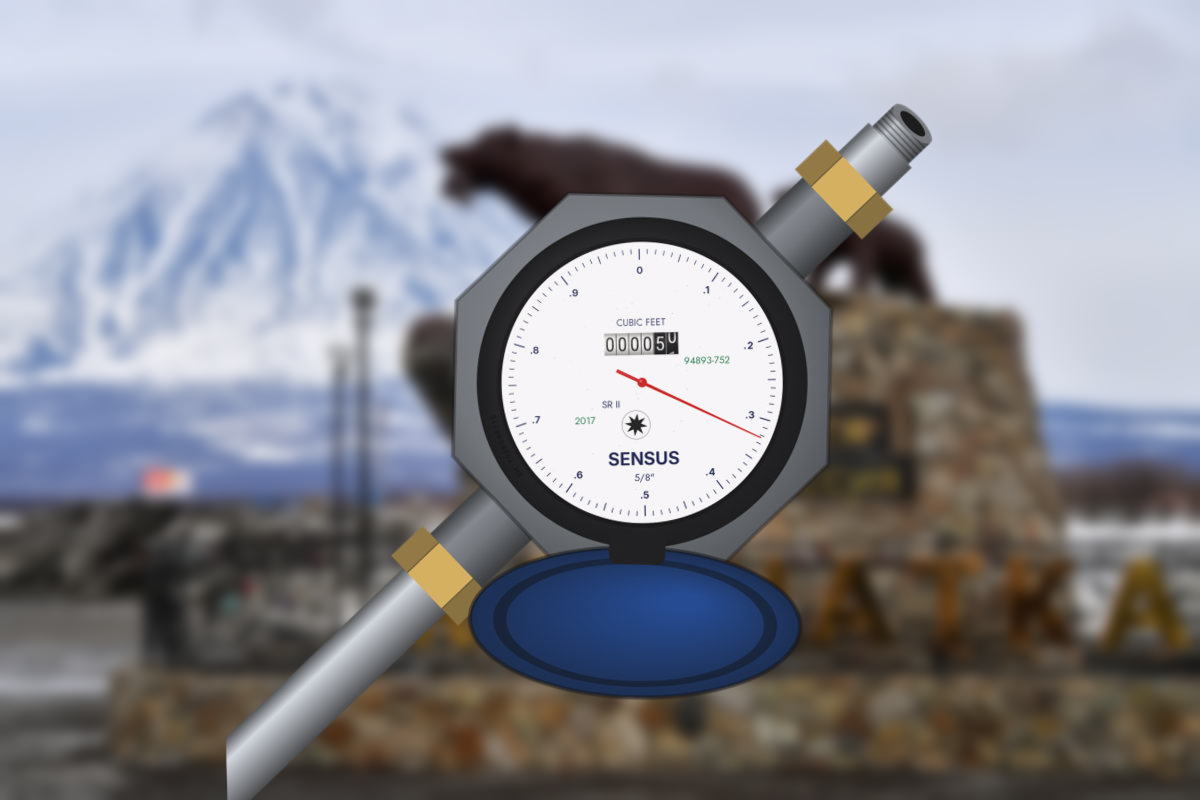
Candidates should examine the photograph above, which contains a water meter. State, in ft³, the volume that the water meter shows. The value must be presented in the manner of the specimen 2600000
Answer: 50.32
